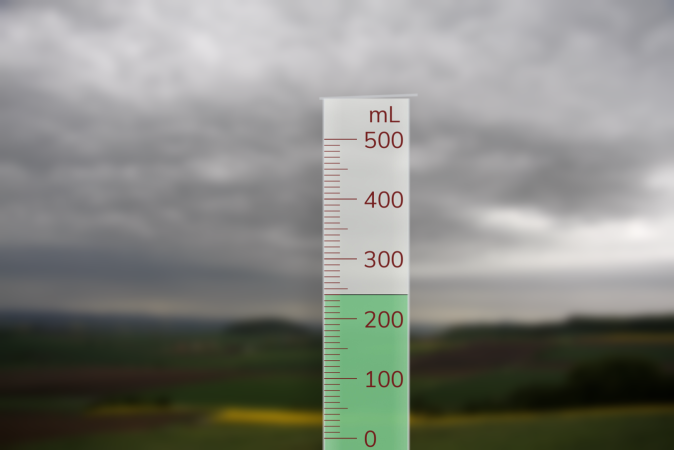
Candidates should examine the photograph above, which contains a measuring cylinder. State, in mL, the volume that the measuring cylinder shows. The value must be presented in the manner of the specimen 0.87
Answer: 240
